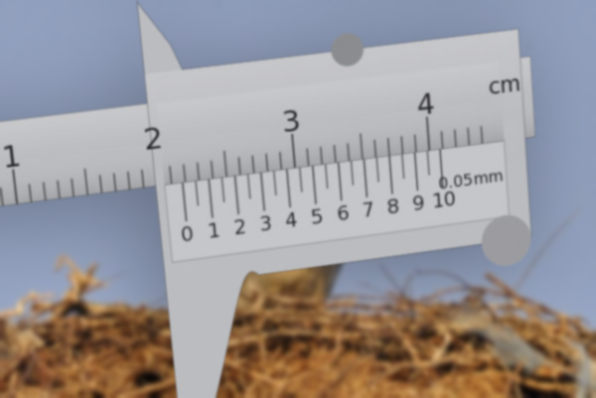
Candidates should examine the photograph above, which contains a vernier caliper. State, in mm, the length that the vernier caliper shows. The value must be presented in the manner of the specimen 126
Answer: 21.8
